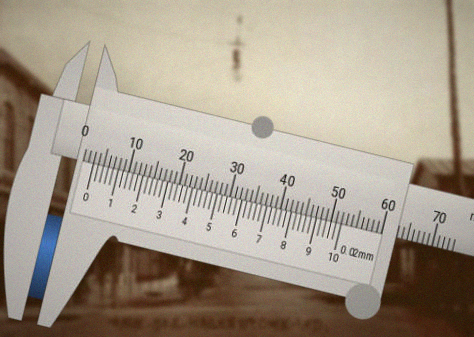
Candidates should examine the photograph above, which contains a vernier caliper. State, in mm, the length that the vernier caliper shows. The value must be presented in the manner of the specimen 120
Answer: 3.0
